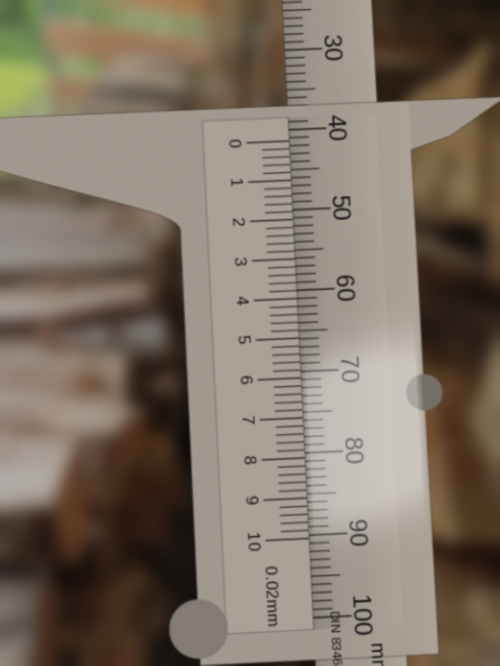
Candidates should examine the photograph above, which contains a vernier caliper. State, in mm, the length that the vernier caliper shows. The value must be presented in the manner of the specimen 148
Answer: 41.4
